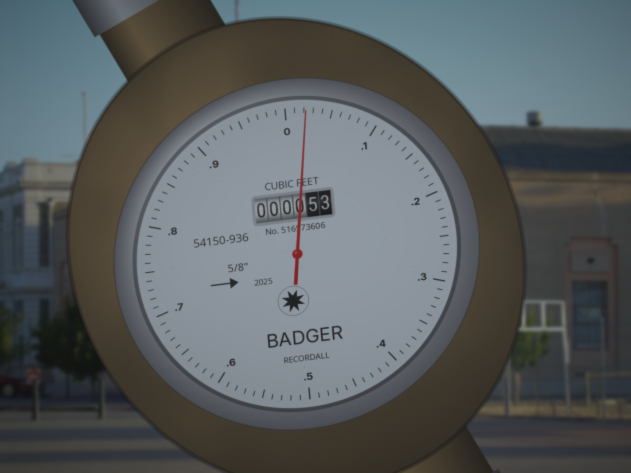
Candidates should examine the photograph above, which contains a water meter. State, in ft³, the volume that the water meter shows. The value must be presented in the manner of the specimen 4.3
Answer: 53.02
